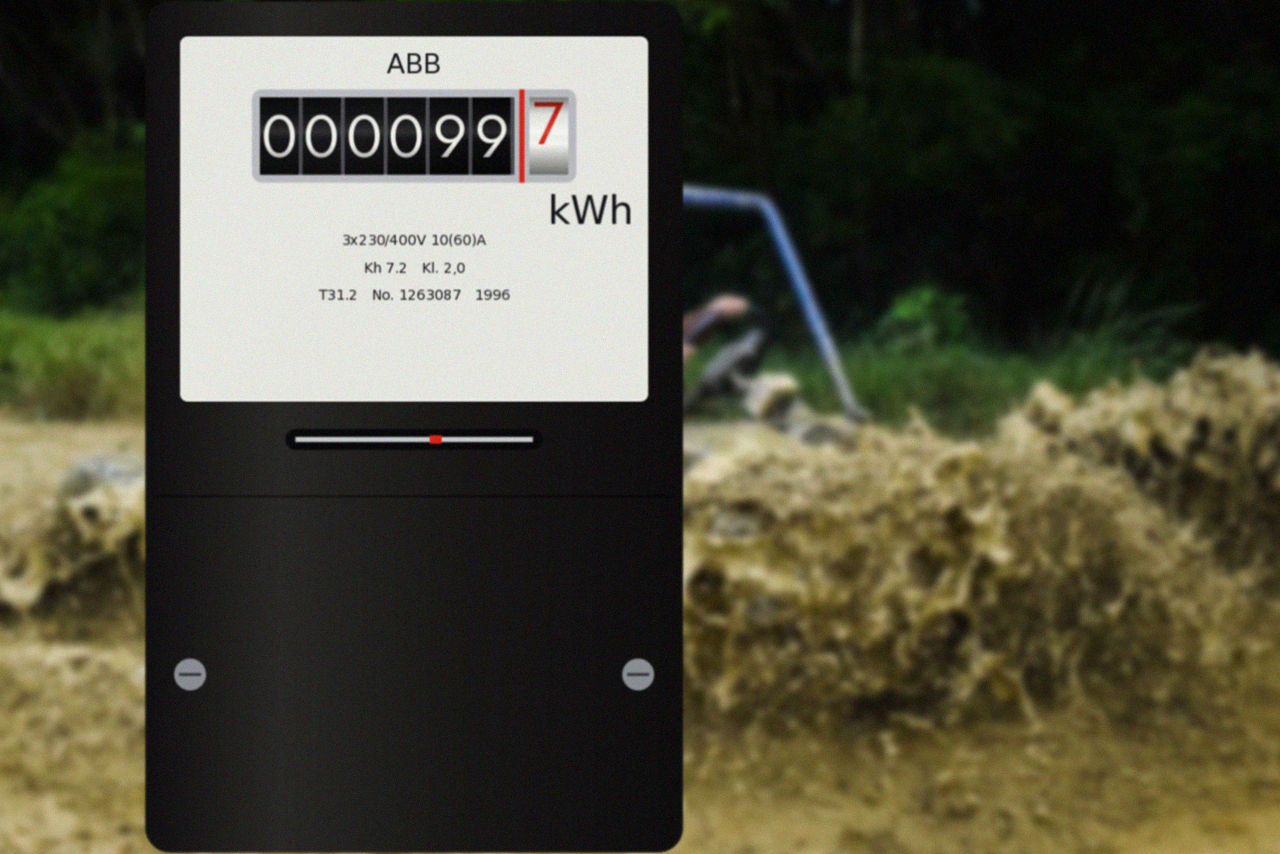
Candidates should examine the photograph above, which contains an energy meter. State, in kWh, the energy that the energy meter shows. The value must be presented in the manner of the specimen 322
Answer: 99.7
